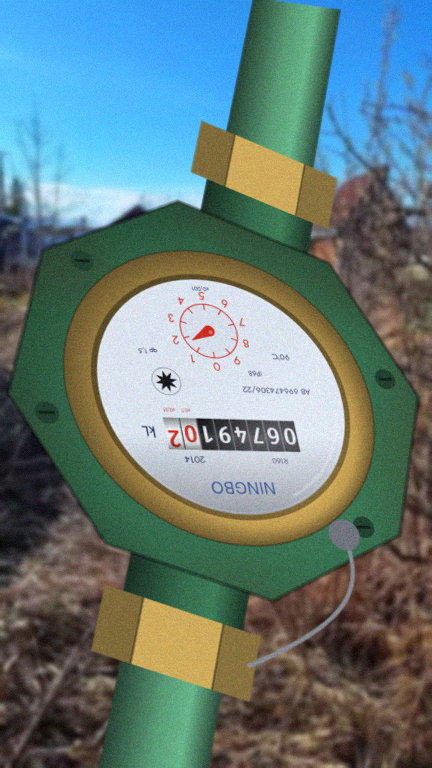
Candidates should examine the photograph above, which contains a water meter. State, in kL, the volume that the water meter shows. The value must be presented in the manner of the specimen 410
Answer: 67491.021
